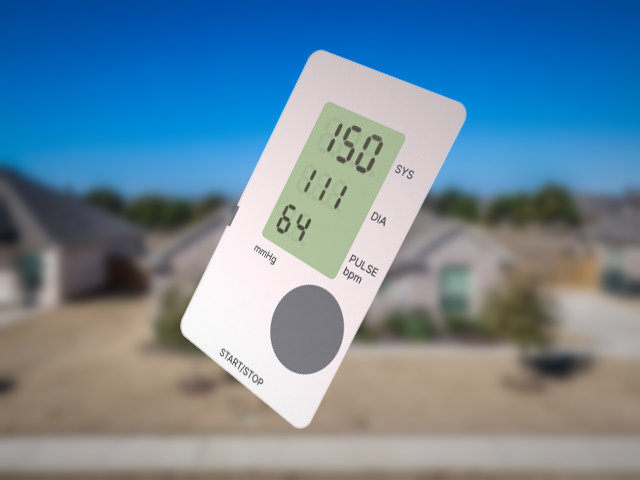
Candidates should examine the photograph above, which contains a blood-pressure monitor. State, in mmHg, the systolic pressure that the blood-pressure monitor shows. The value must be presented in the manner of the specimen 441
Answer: 150
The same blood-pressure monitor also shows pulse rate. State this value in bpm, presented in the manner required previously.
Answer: 64
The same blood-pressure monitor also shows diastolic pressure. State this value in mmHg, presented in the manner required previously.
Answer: 111
